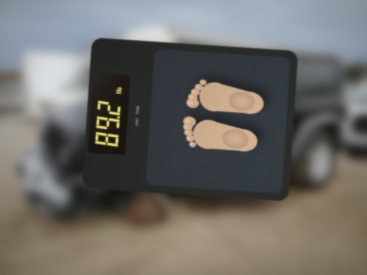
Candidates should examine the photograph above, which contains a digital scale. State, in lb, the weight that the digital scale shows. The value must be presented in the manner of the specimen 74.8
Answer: 89.2
